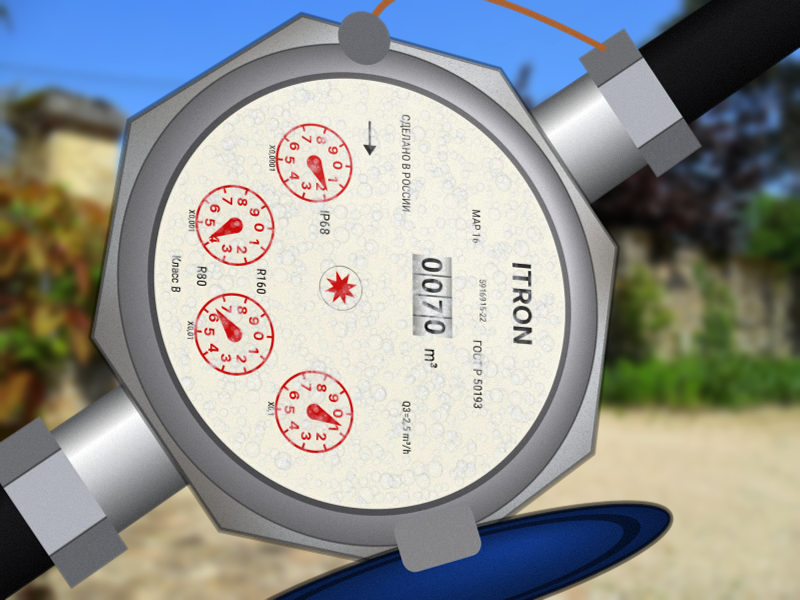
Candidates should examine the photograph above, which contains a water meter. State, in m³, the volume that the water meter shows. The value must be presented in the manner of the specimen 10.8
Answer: 70.0641
